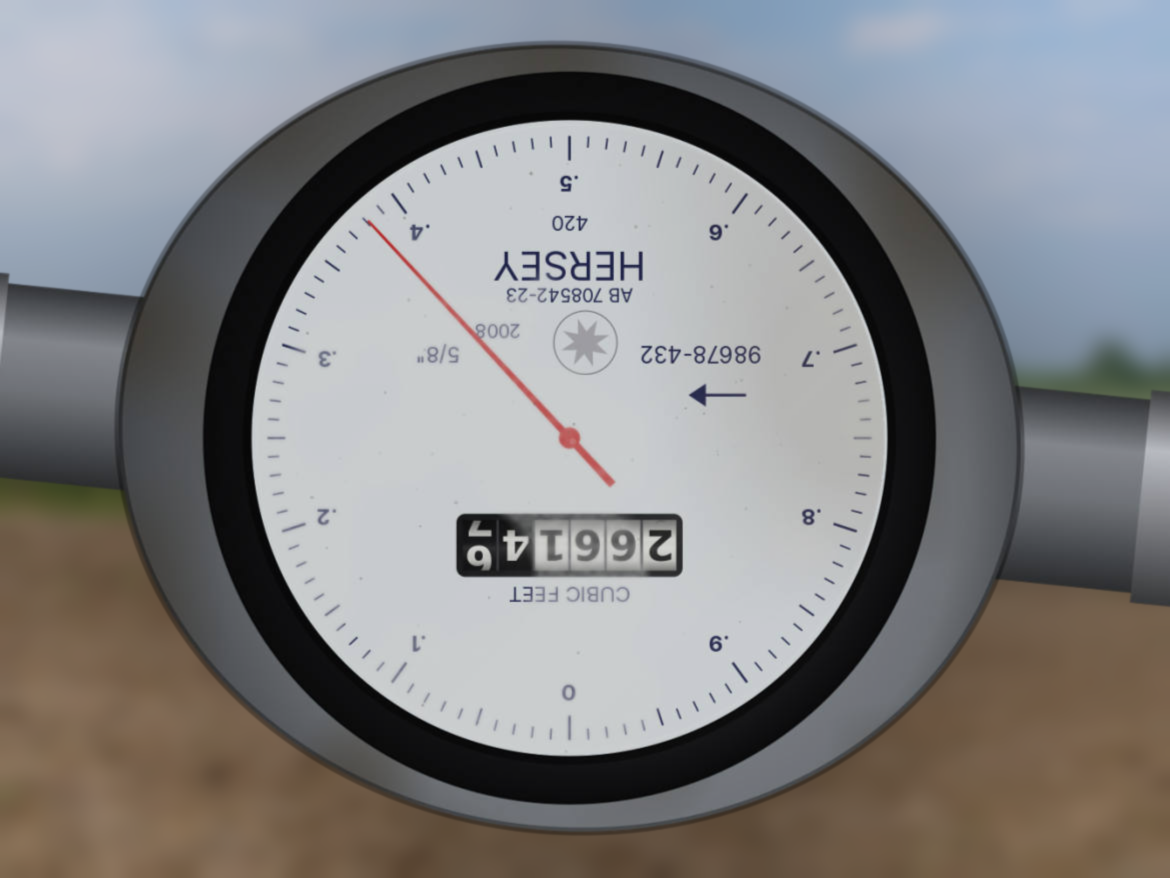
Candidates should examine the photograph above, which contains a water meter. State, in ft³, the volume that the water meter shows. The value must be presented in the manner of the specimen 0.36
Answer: 266146.38
